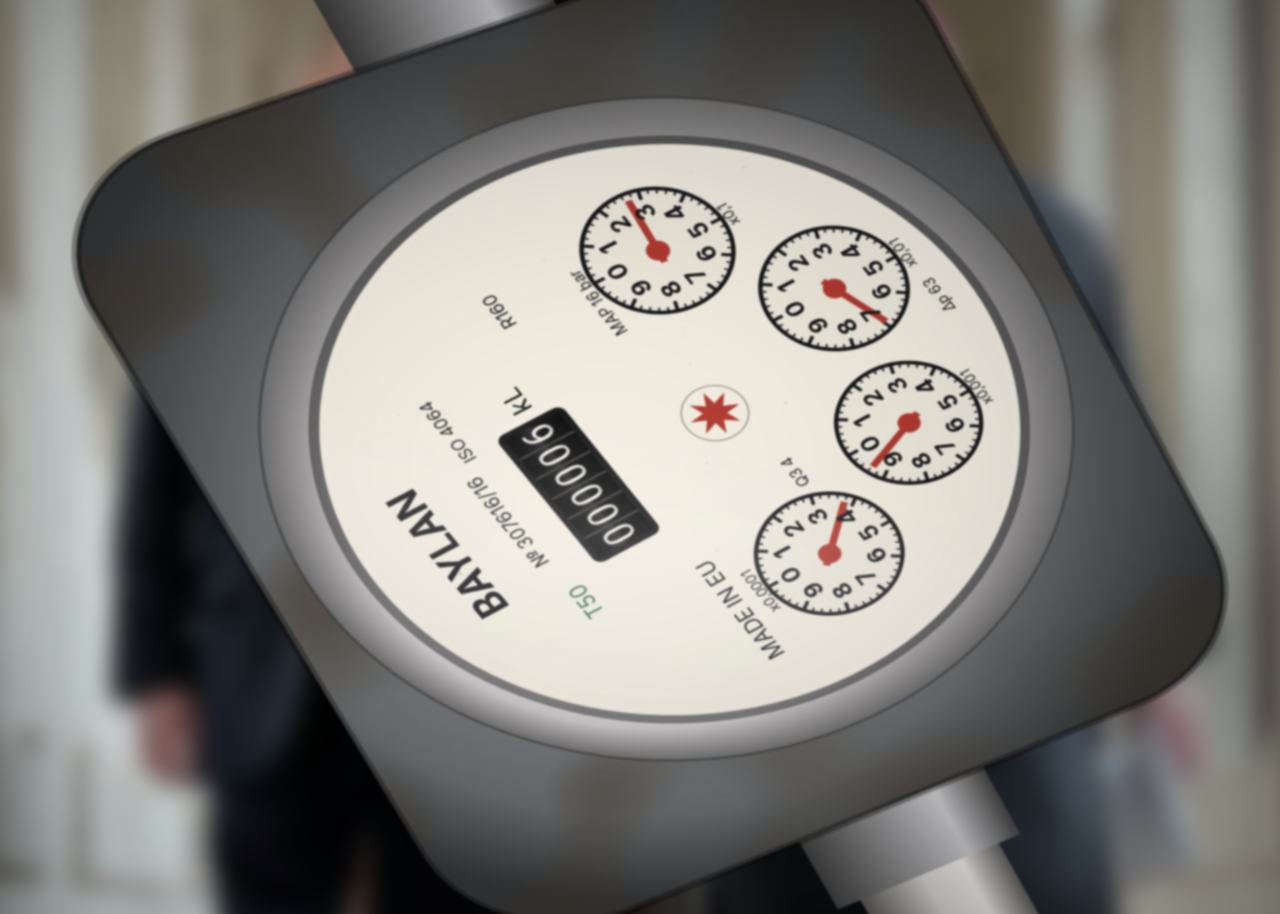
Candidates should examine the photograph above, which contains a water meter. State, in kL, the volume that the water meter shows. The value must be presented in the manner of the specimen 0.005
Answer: 6.2693
